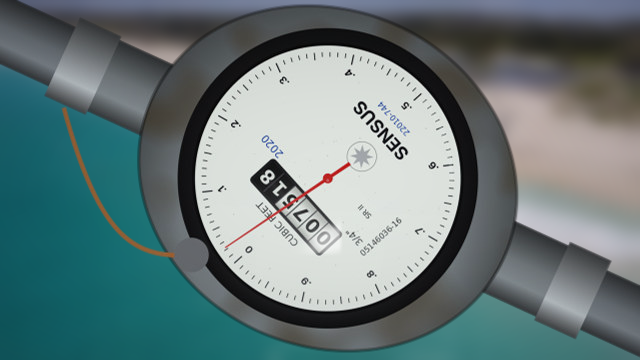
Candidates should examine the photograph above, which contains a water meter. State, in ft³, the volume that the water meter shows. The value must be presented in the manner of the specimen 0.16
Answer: 7518.02
